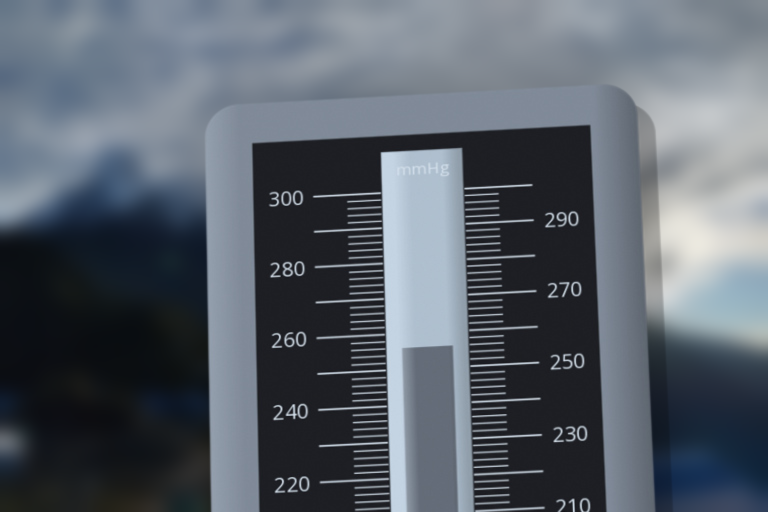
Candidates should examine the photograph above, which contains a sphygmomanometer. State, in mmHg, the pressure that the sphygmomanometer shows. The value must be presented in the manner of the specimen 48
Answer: 256
